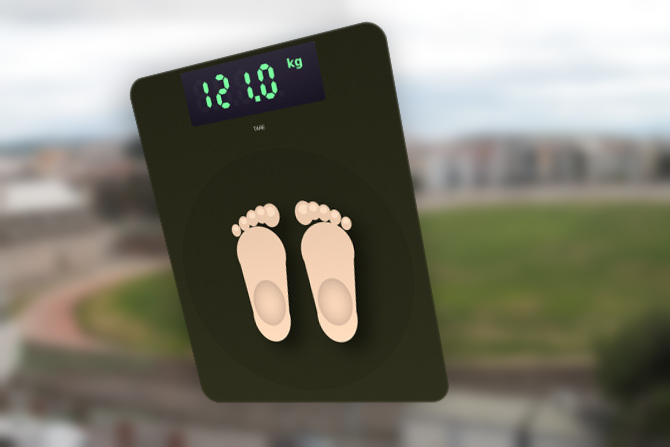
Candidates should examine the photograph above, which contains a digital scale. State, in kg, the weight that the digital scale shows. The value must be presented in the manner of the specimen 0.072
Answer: 121.0
